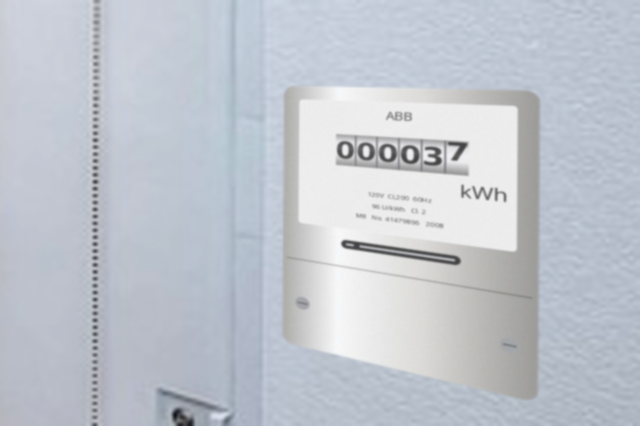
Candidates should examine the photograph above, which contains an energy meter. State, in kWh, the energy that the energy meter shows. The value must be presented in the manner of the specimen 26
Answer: 37
